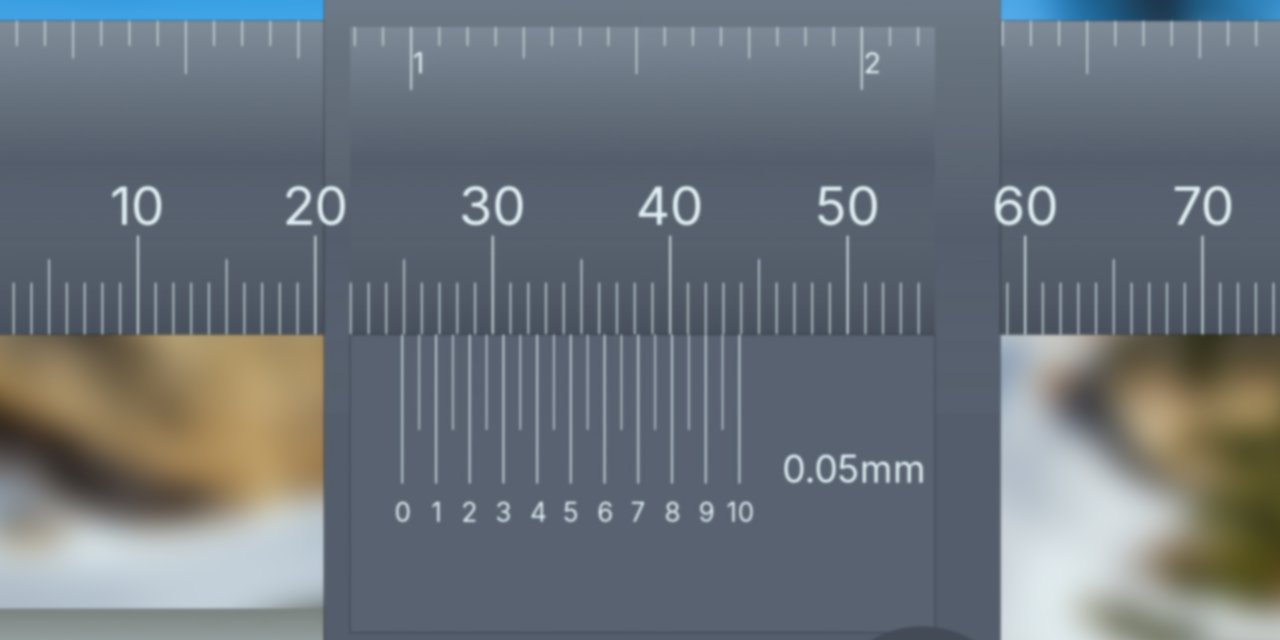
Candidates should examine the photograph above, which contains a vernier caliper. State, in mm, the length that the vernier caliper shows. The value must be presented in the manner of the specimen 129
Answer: 24.9
